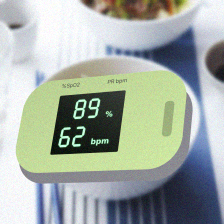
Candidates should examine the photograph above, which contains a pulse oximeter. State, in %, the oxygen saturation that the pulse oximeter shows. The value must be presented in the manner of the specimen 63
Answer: 89
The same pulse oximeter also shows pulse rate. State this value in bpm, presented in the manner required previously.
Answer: 62
